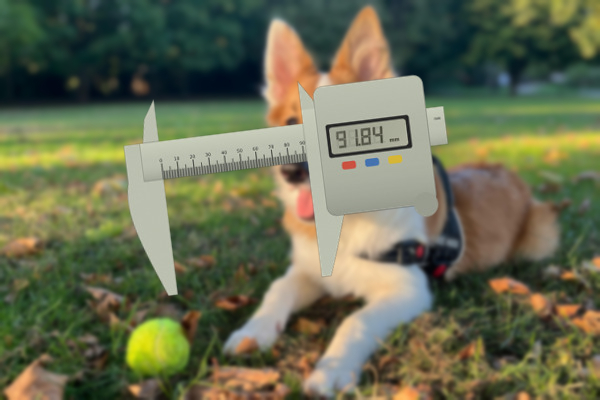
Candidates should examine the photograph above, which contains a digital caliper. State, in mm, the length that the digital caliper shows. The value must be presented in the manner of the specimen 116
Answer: 91.84
